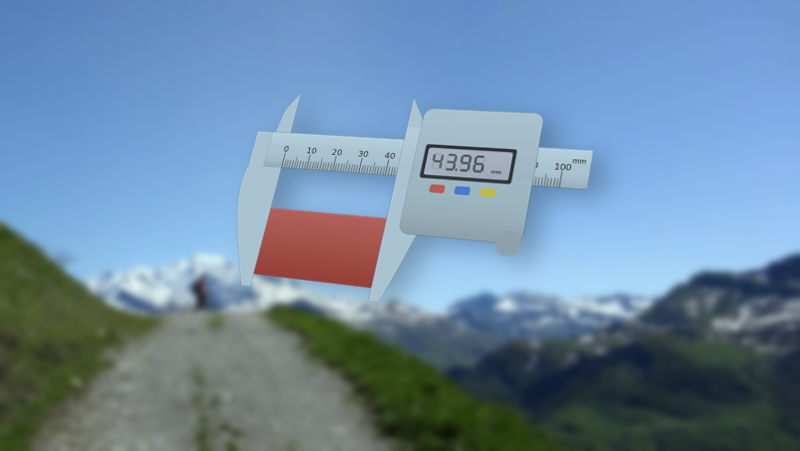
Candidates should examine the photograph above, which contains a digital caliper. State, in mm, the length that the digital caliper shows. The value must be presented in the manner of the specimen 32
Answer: 43.96
